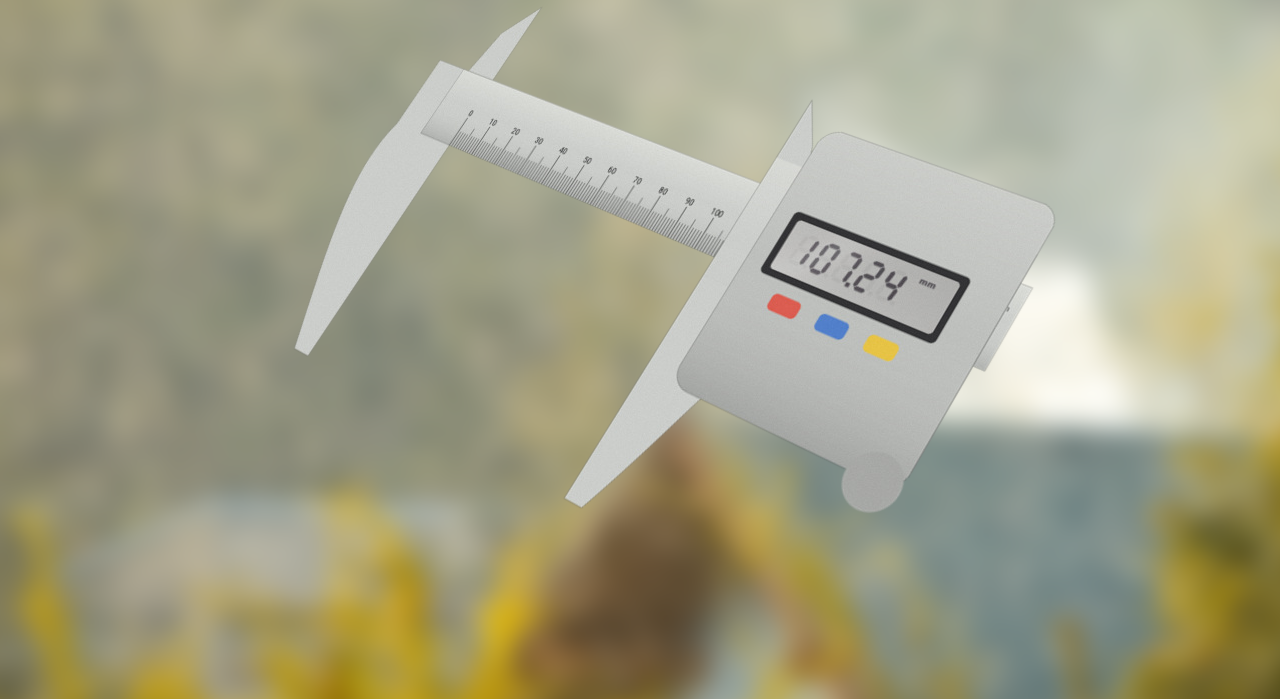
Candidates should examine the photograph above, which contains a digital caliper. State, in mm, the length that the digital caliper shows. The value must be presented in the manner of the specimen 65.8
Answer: 107.24
